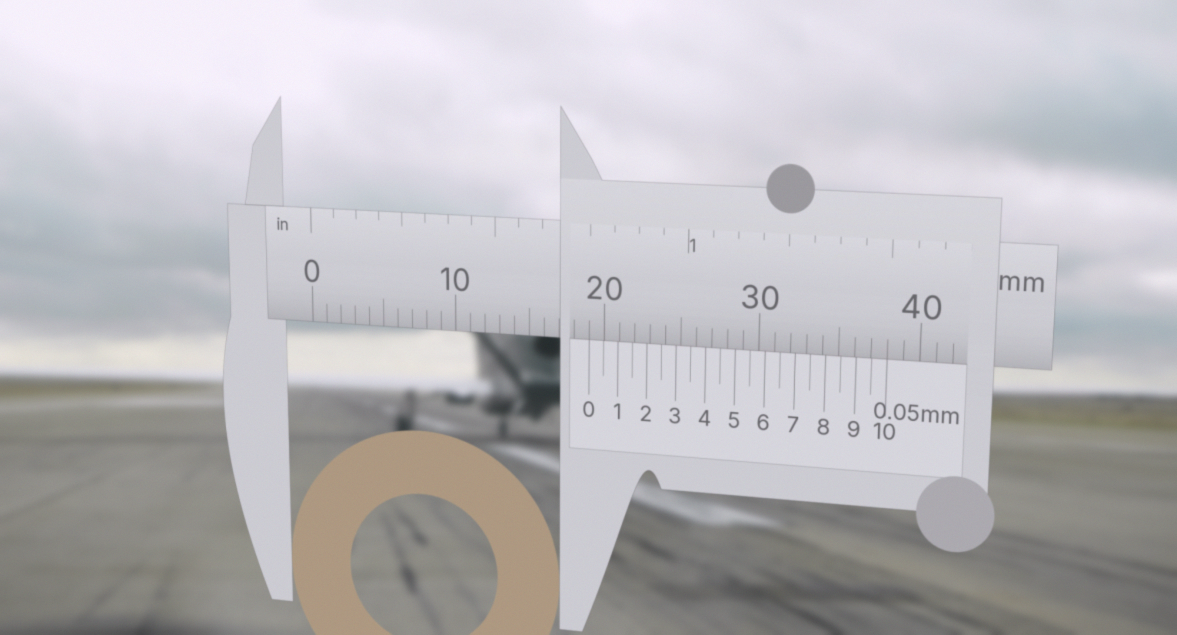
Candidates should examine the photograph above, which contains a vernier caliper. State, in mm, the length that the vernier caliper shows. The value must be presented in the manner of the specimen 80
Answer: 19.0
